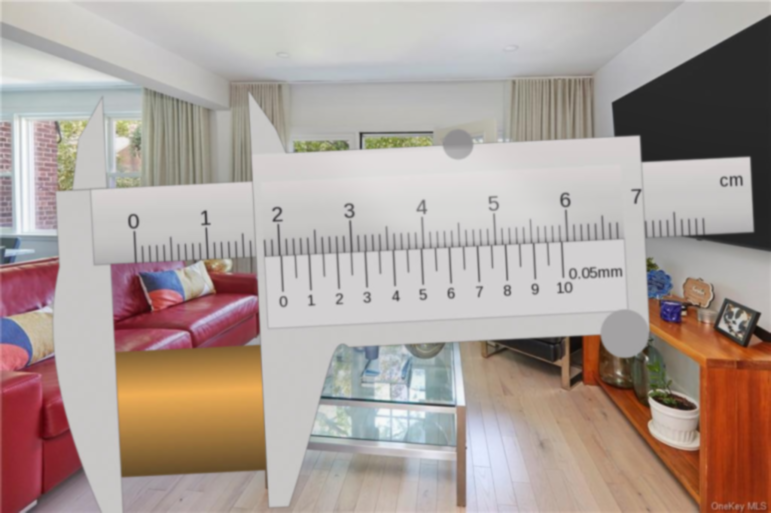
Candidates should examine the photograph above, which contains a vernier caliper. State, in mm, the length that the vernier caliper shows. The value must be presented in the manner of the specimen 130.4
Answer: 20.2
